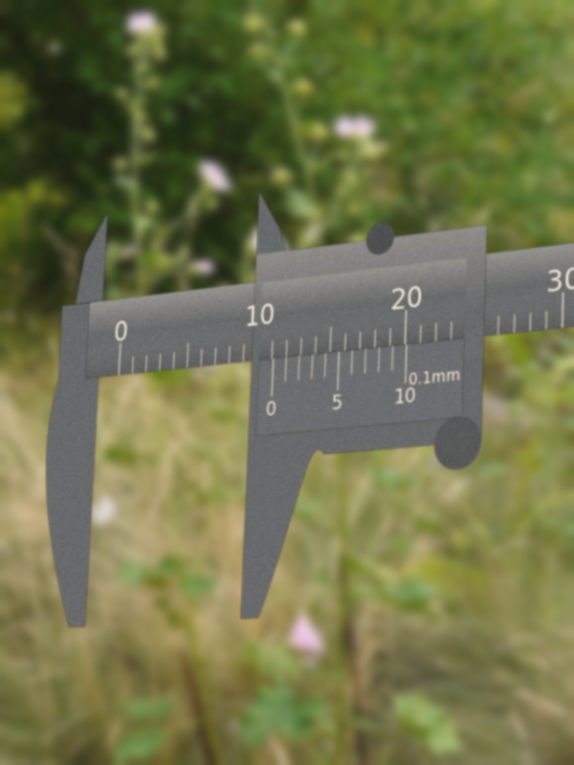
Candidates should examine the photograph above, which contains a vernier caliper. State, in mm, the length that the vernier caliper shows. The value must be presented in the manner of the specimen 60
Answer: 11.1
